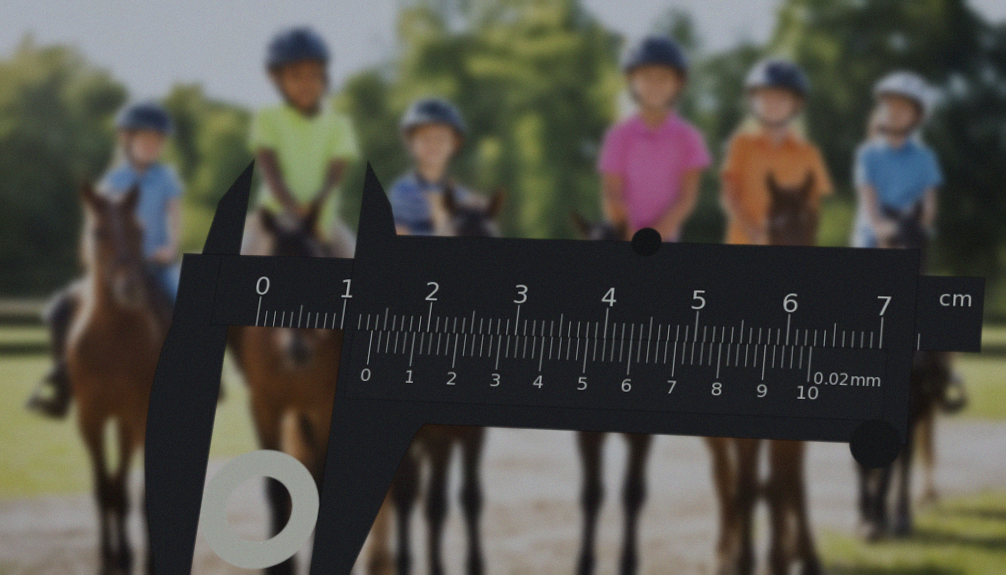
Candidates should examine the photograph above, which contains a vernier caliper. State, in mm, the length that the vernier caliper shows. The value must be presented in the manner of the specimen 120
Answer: 13.6
